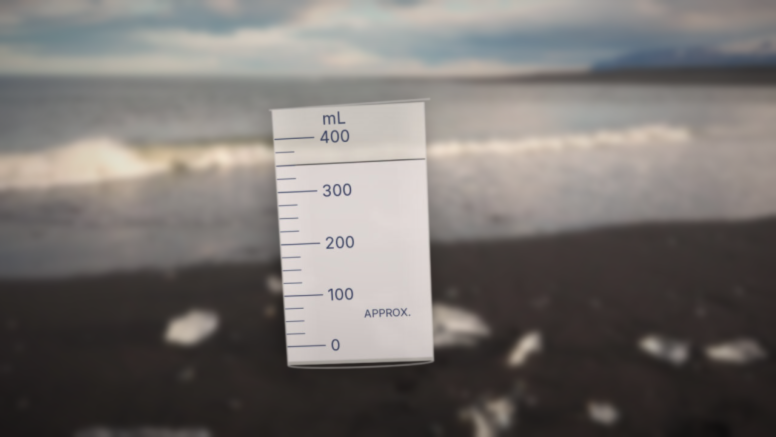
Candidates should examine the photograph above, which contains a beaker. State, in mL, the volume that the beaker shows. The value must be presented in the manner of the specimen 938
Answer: 350
